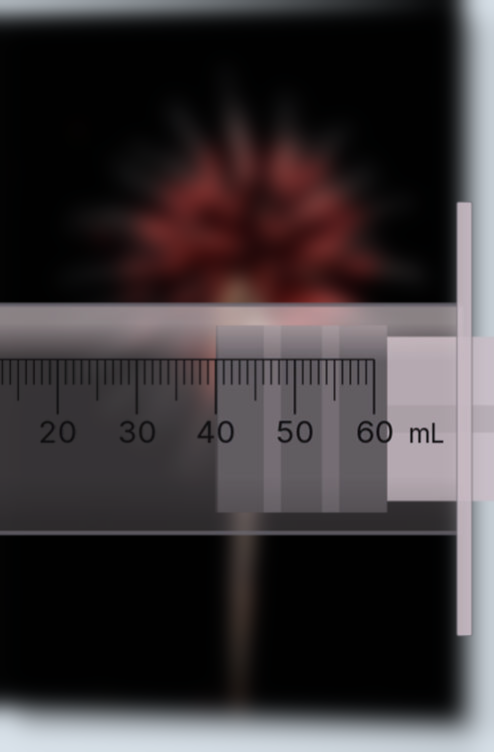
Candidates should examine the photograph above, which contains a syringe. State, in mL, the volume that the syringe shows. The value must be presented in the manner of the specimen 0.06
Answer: 40
